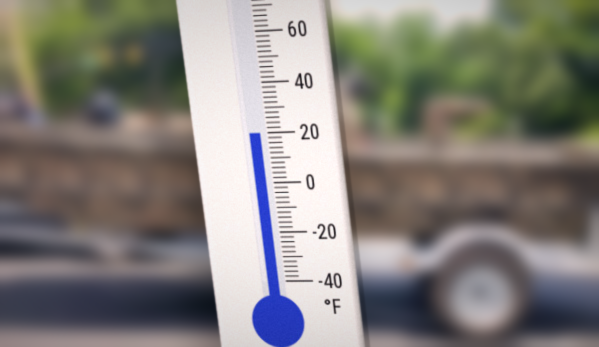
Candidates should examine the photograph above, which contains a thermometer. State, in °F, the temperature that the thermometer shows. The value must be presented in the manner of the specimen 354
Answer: 20
